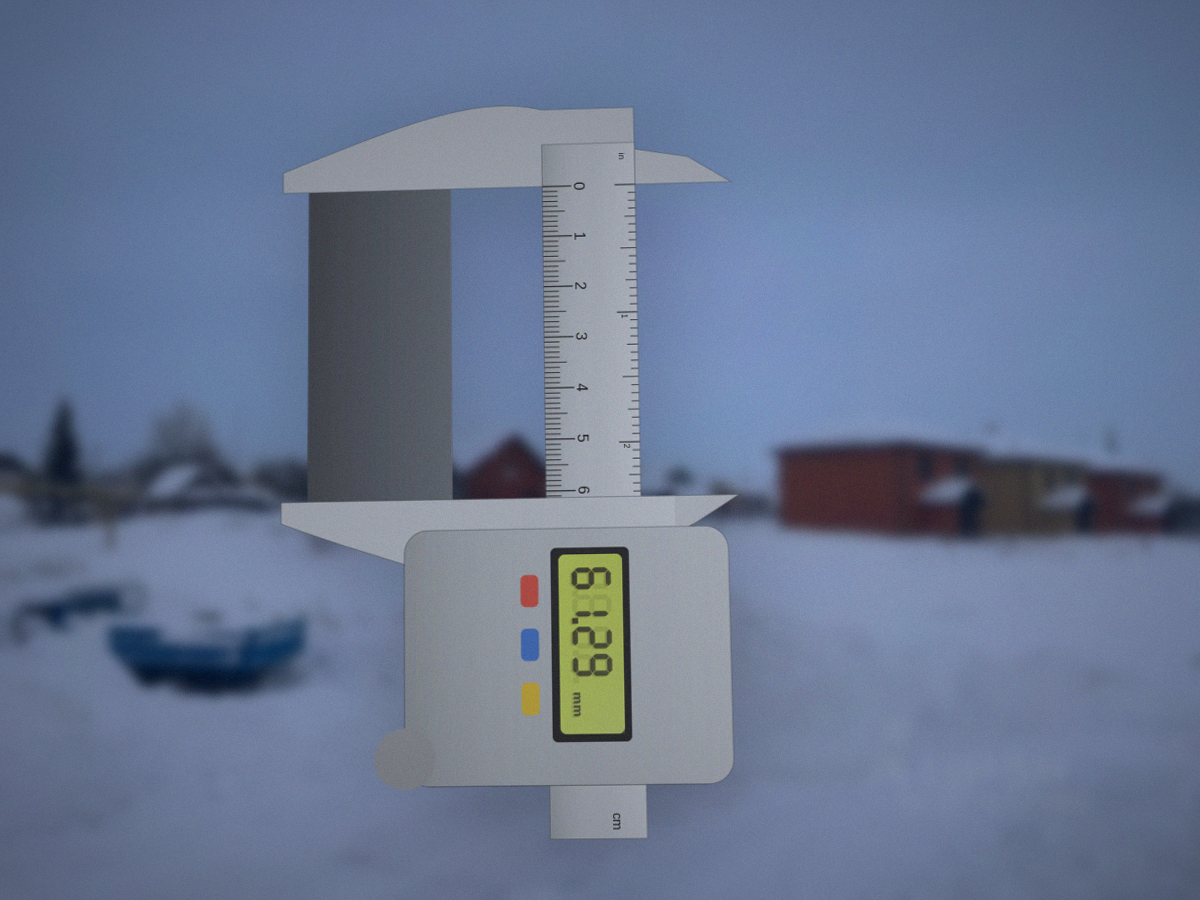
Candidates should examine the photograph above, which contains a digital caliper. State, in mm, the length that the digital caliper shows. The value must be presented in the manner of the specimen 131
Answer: 61.29
